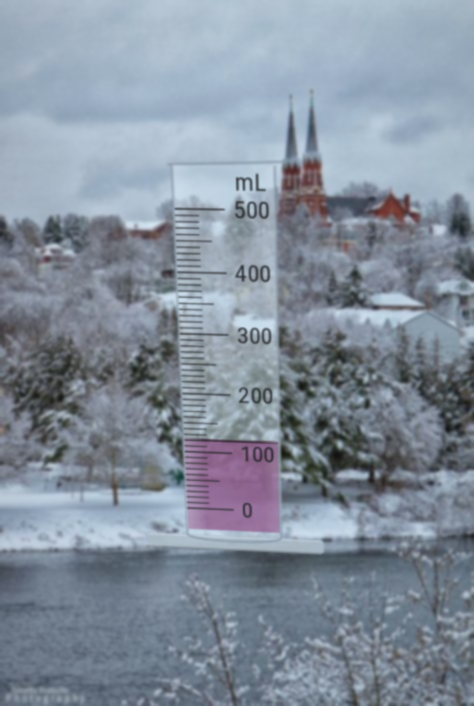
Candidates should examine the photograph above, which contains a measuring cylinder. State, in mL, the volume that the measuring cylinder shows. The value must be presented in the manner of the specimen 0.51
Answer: 120
